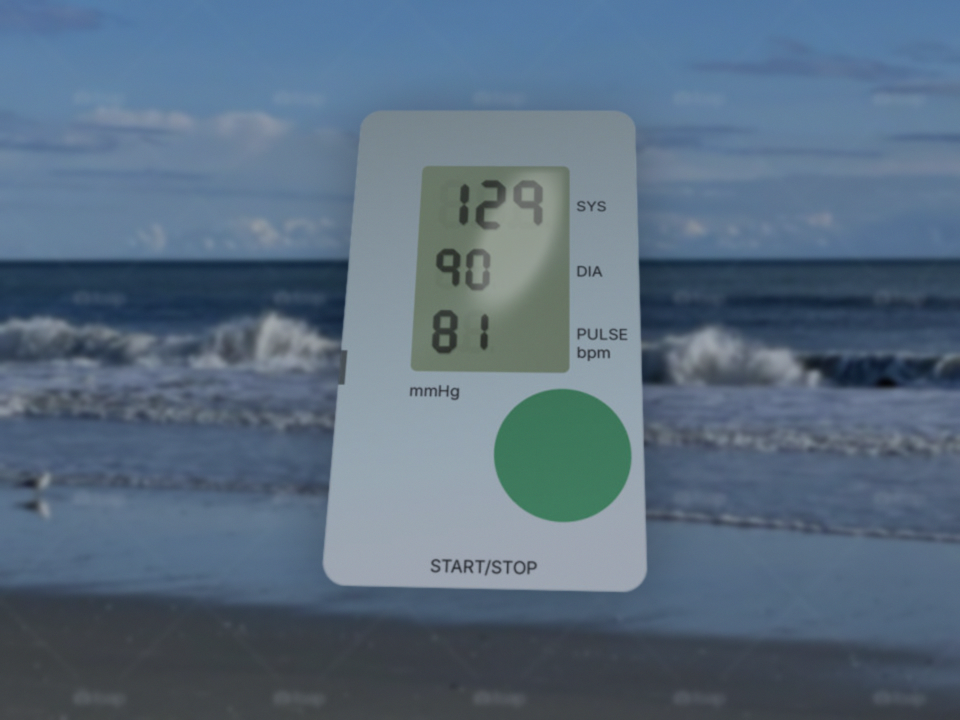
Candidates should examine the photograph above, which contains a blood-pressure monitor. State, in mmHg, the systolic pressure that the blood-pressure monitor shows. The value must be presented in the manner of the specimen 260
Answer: 129
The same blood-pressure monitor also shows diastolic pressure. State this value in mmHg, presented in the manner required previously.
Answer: 90
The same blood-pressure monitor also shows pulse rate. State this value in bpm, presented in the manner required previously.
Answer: 81
